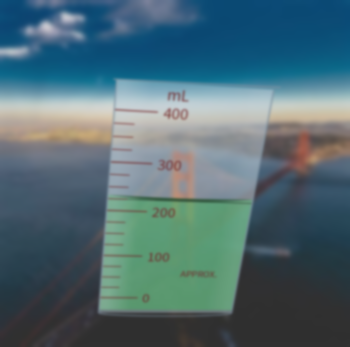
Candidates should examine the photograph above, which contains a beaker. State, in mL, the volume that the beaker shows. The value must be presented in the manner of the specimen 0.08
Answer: 225
